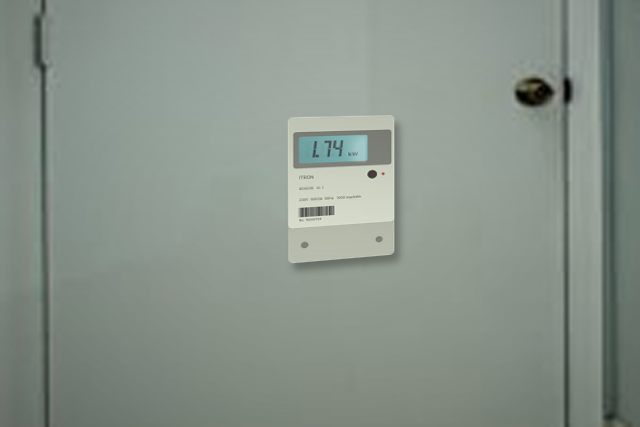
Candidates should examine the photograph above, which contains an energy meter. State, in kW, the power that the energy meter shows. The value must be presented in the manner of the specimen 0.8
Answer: 1.74
